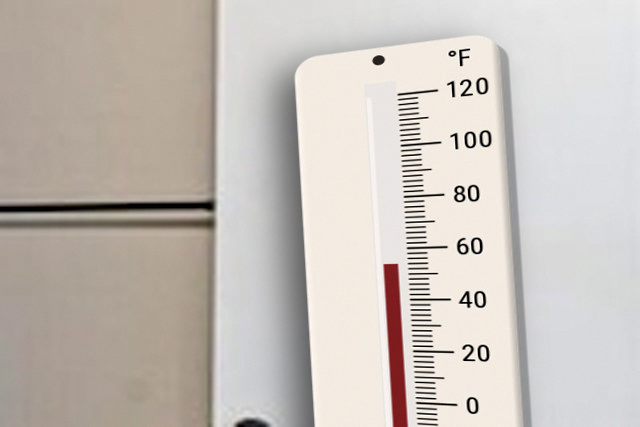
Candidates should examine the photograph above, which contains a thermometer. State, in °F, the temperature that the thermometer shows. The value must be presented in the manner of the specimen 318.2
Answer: 54
